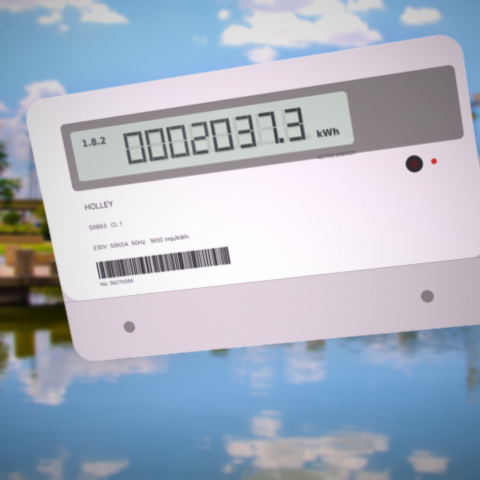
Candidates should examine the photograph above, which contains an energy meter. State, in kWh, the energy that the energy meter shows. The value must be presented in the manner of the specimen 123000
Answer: 2037.3
